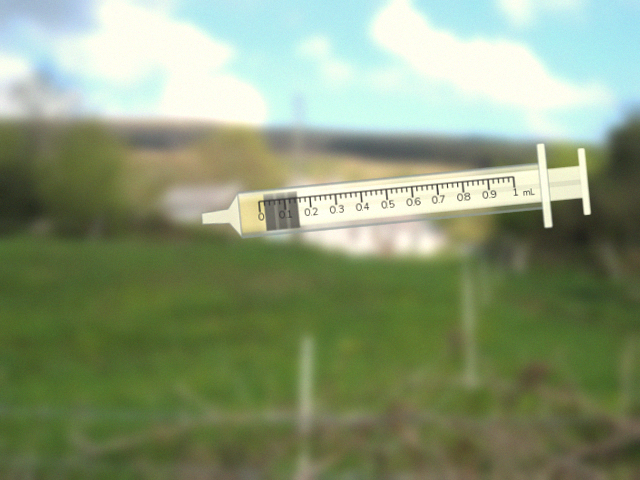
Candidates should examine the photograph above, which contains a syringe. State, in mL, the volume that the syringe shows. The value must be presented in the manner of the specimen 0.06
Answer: 0.02
